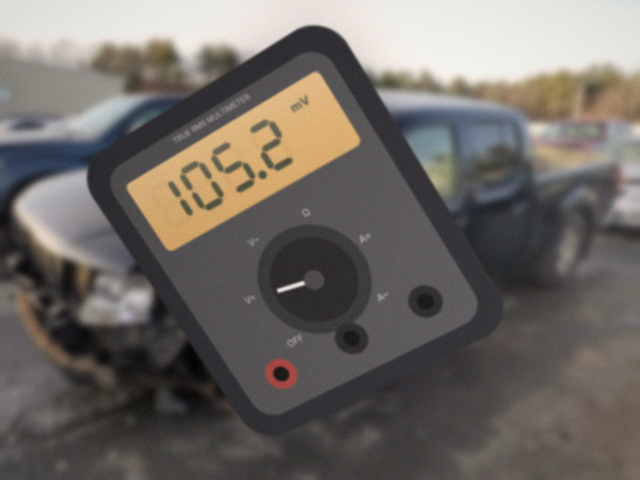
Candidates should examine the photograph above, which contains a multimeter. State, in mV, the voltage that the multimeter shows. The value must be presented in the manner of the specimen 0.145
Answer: 105.2
